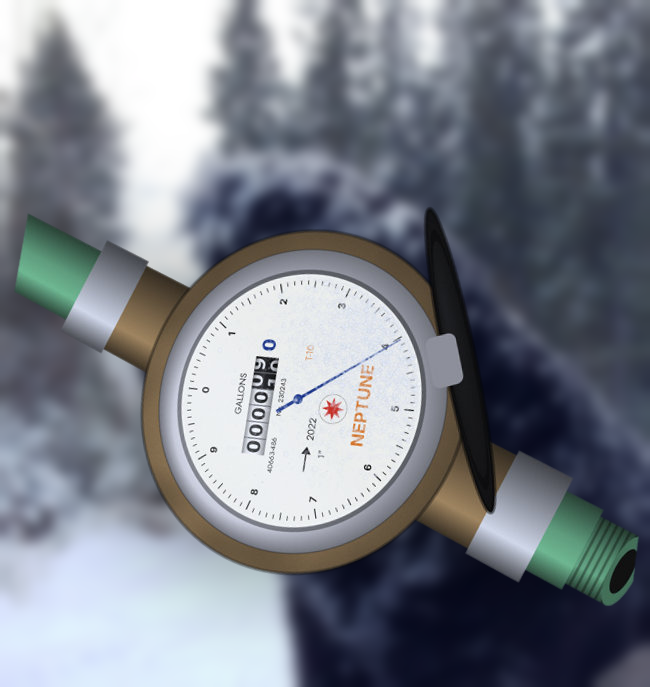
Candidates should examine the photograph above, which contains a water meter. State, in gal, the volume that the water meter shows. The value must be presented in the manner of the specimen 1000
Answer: 94.0
